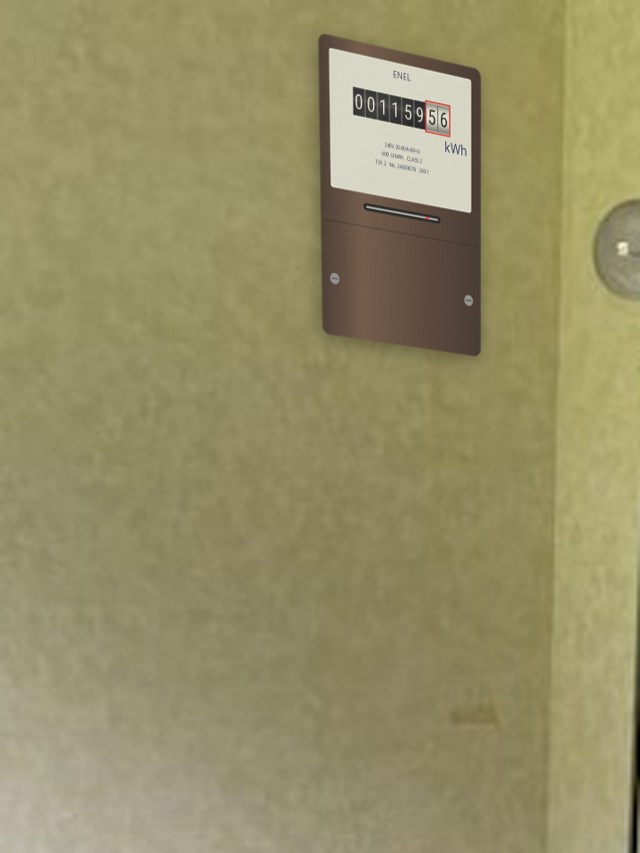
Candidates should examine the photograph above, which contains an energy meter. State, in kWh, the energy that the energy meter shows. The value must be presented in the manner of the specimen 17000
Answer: 1159.56
